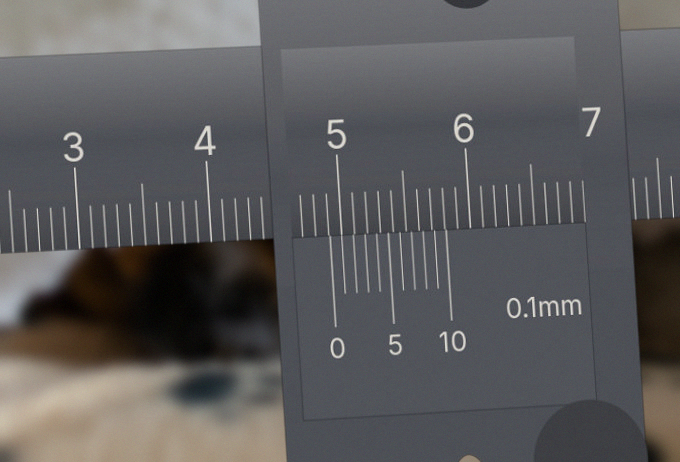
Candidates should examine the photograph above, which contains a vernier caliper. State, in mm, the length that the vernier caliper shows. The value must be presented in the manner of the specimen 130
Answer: 49.1
